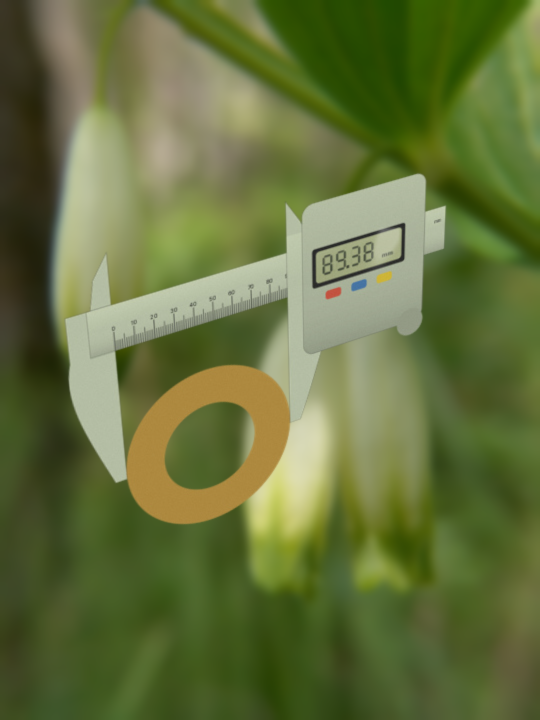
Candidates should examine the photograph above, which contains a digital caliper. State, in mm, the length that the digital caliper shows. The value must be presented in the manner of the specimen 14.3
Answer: 89.38
